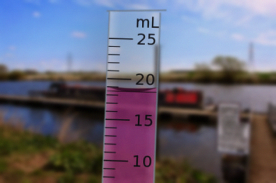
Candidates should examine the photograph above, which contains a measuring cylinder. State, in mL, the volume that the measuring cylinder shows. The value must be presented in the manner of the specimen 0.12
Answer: 18.5
